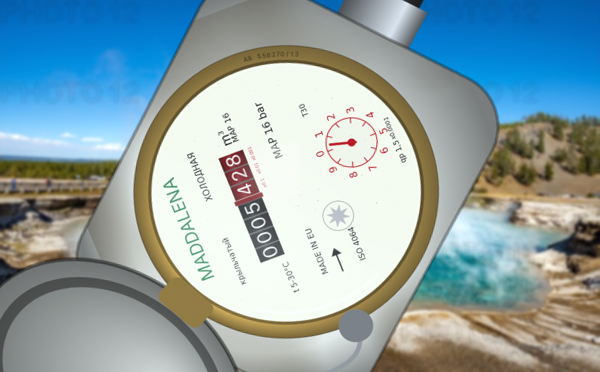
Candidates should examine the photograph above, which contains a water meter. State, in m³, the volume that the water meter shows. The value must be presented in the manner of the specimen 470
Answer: 5.4280
